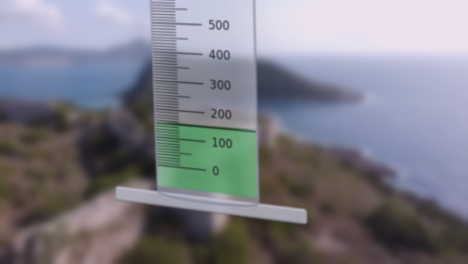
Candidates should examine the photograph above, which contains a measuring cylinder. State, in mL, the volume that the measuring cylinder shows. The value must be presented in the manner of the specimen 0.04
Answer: 150
